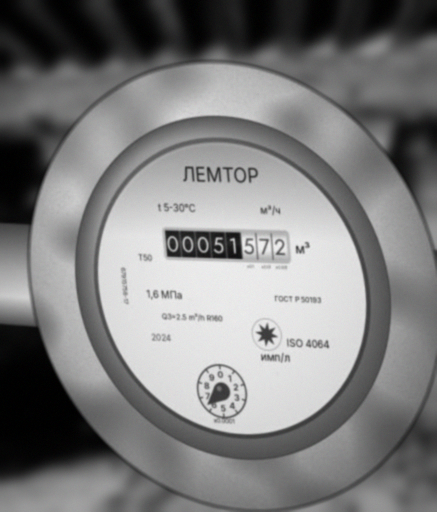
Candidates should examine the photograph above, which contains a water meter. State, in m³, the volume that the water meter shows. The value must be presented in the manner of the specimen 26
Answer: 51.5726
